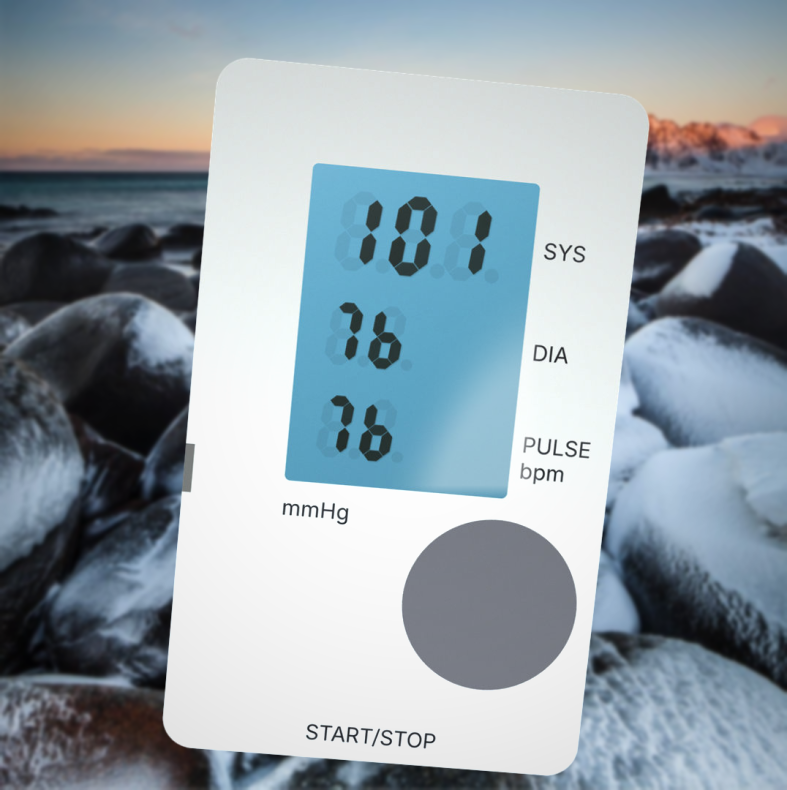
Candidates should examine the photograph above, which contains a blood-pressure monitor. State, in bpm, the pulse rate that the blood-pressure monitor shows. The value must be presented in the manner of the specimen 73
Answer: 76
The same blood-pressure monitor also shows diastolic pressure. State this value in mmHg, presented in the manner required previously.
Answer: 76
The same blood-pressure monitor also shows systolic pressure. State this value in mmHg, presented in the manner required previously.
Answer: 101
